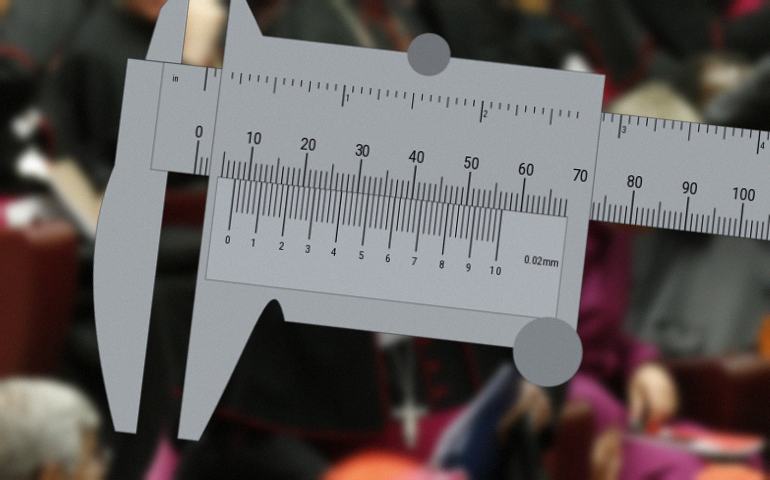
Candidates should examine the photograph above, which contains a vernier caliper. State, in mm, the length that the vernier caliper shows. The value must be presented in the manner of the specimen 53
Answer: 7.5
